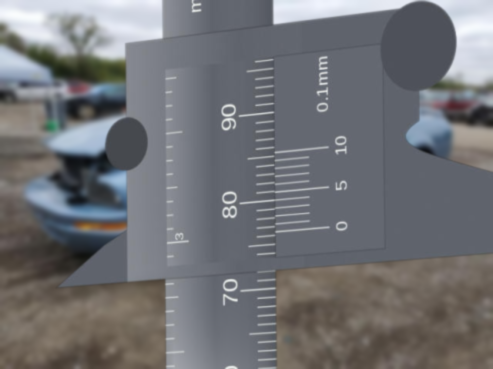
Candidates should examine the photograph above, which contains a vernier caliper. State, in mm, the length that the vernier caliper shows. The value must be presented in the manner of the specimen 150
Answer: 76.4
